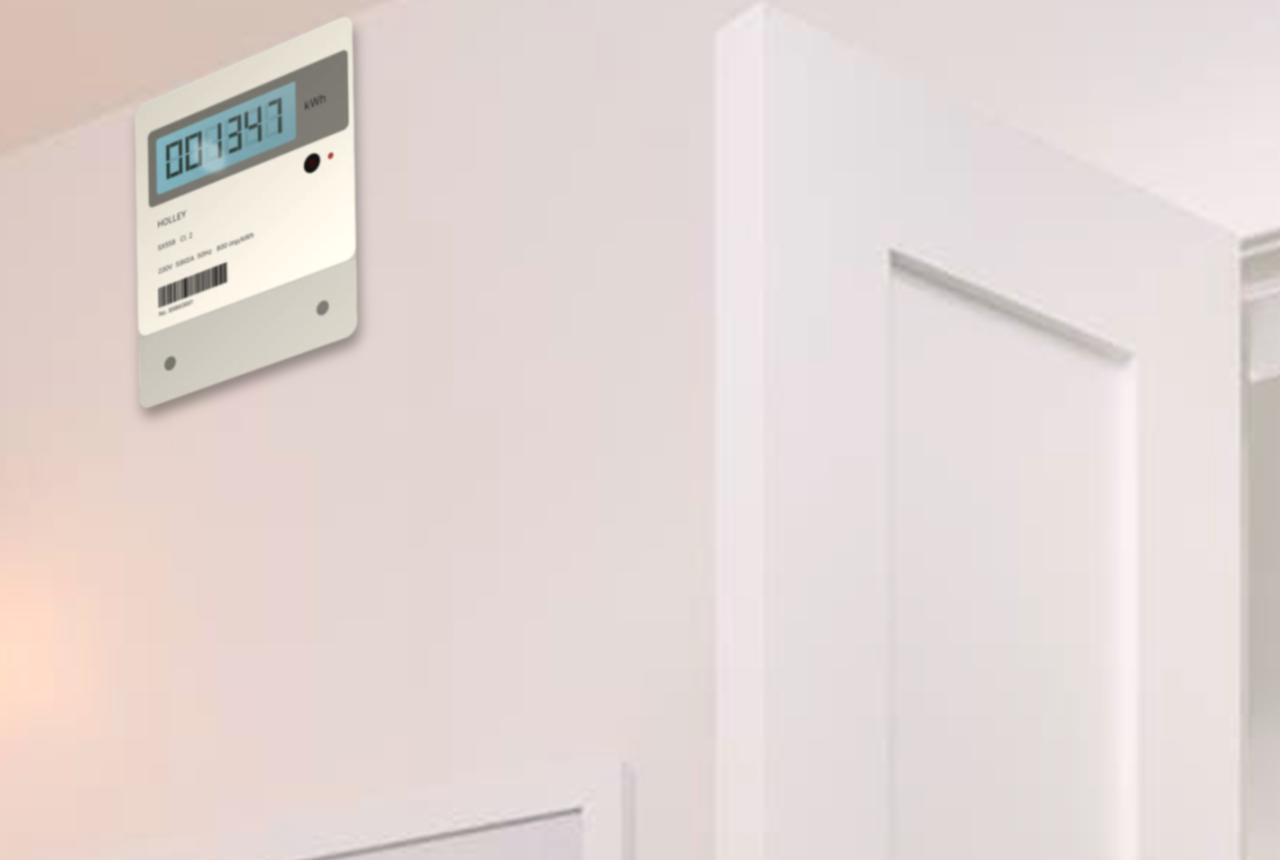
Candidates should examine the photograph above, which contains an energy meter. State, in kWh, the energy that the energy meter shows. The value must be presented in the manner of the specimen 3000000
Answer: 1347
